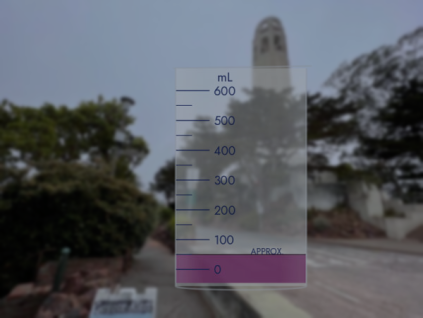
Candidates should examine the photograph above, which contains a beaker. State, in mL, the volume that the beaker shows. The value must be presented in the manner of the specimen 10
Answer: 50
